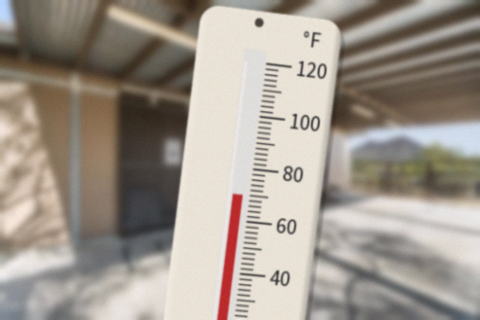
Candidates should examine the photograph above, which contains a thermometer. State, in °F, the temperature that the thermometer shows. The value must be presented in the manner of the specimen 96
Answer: 70
